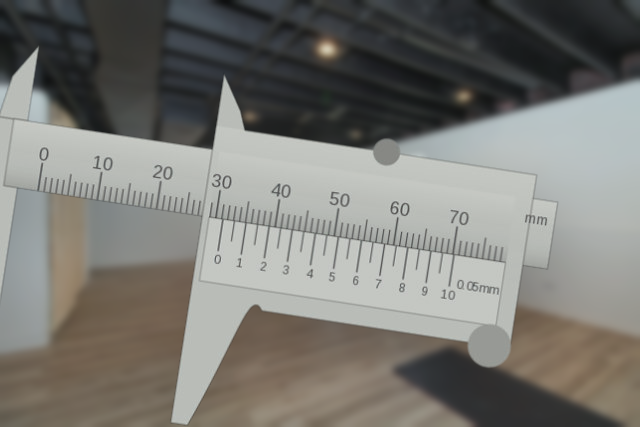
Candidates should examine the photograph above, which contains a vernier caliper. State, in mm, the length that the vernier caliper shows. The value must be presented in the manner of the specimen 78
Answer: 31.2
